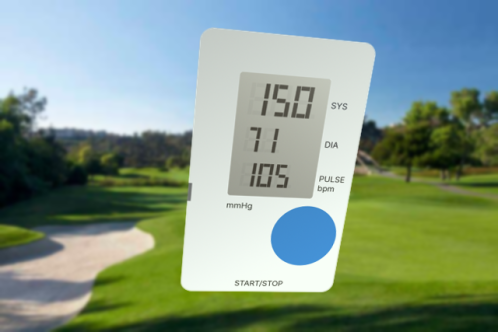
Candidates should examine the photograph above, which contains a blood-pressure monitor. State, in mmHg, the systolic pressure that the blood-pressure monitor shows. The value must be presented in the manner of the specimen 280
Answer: 150
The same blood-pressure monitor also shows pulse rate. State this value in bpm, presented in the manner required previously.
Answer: 105
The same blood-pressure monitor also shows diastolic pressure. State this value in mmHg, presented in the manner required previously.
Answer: 71
